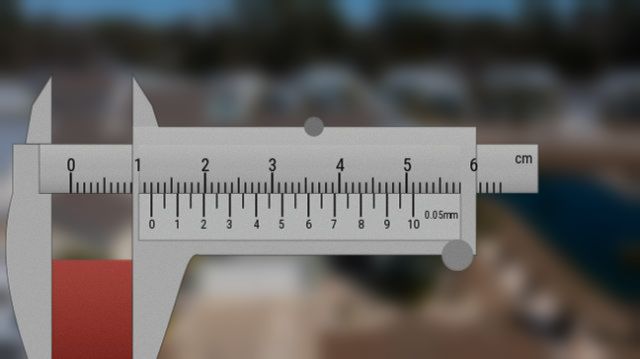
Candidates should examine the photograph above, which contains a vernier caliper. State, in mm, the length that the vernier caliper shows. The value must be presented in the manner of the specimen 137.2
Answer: 12.0
